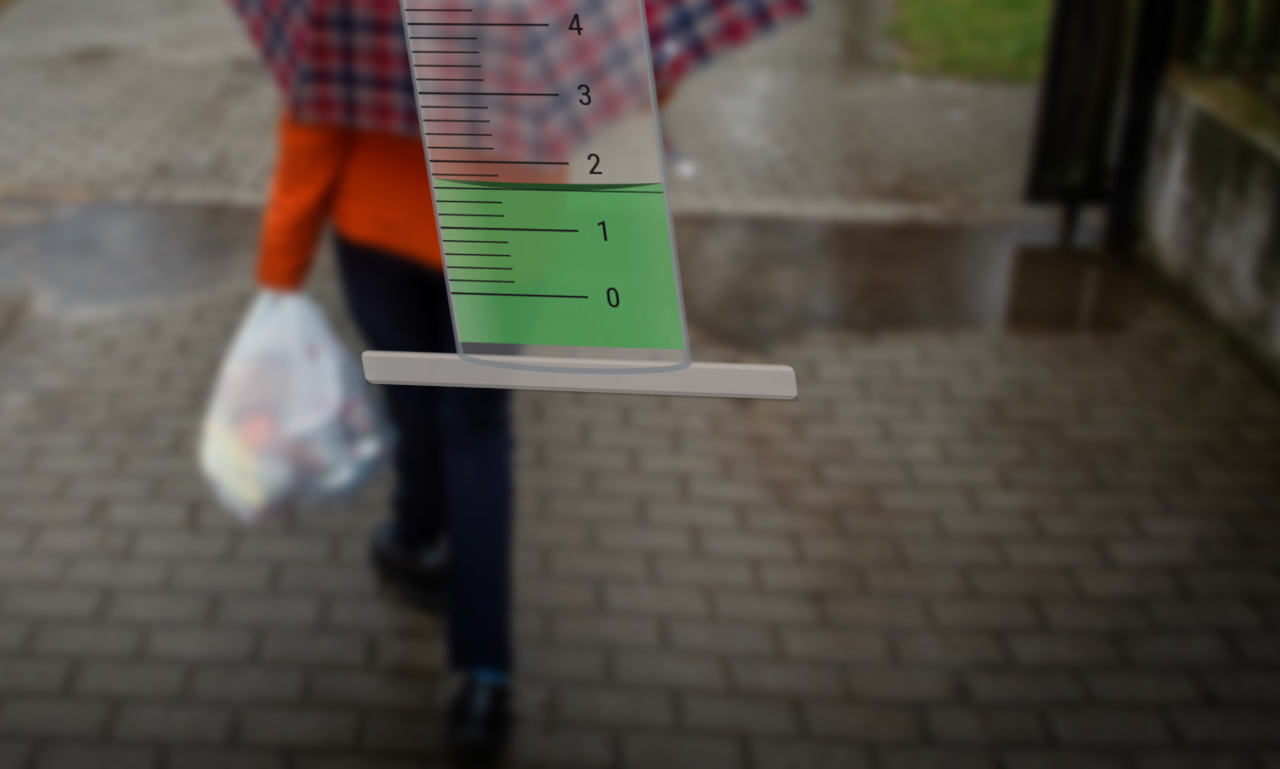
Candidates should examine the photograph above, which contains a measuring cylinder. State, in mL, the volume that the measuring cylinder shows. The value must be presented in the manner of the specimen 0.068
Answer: 1.6
